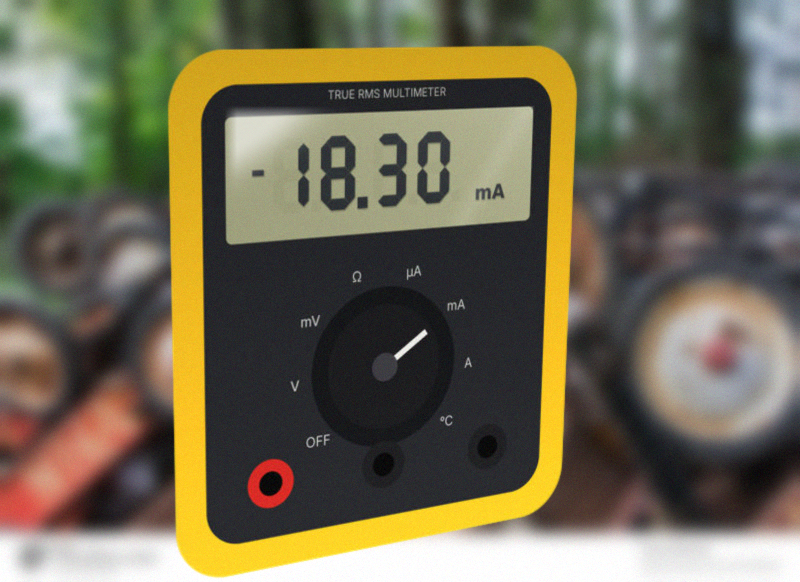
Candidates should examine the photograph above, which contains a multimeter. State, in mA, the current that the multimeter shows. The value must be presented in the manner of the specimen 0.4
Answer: -18.30
